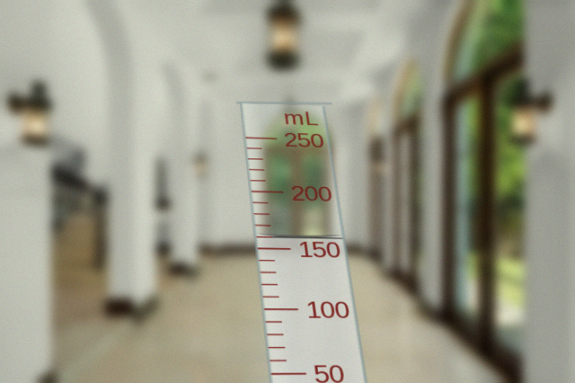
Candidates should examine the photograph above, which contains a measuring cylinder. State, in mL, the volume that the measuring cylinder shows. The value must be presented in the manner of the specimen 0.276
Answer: 160
